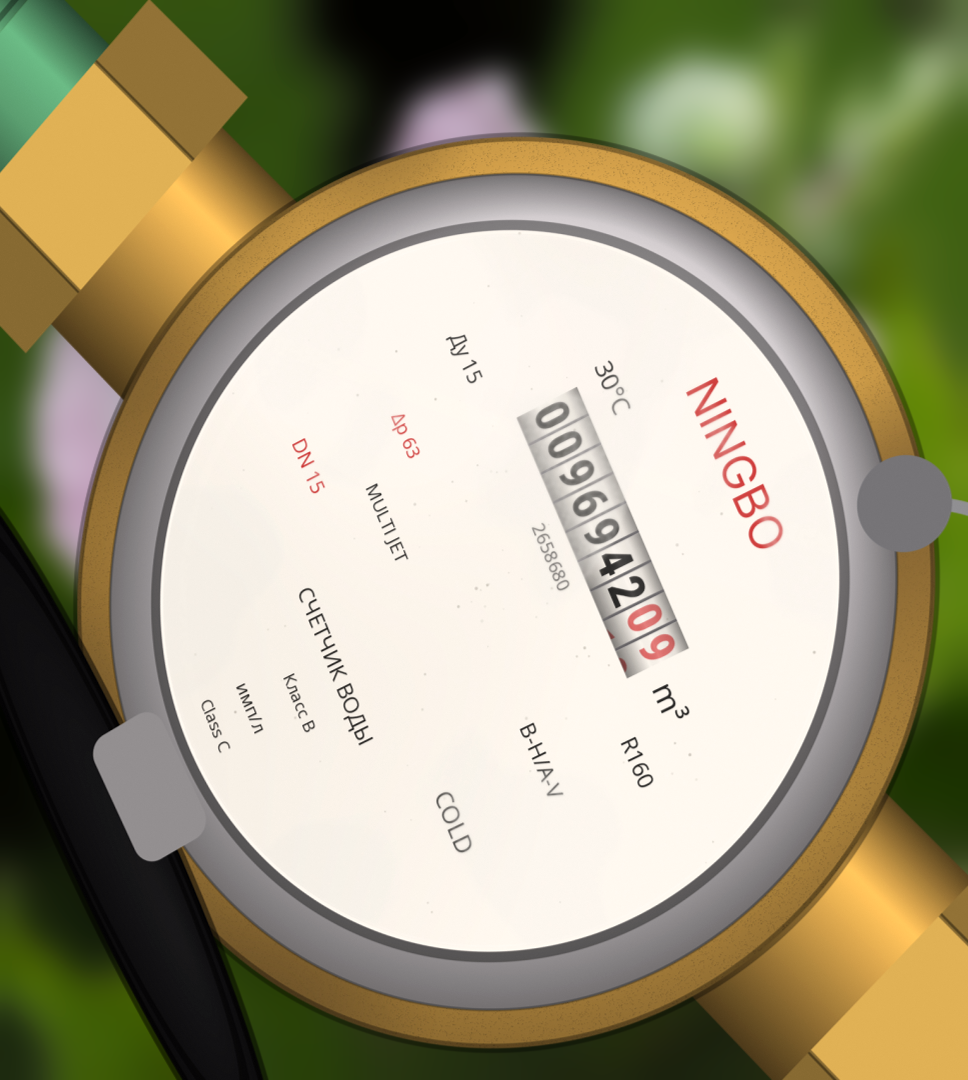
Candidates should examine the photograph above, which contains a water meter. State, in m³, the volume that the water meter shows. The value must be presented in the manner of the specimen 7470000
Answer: 96942.09
